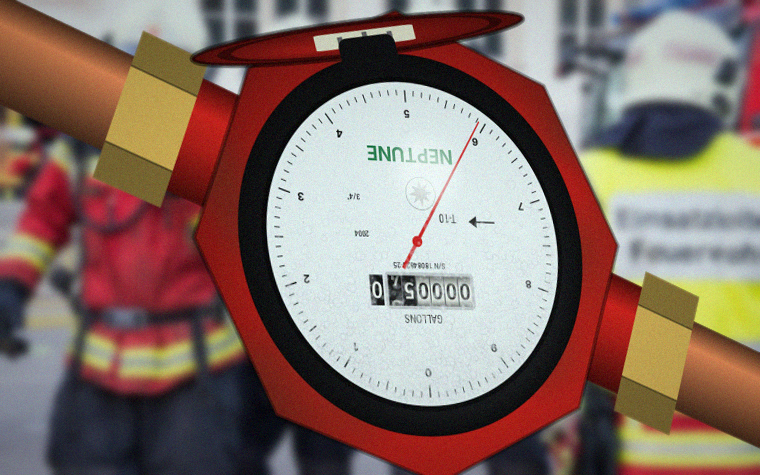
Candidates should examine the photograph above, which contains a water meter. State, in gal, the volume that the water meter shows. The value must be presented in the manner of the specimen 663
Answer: 535.9
